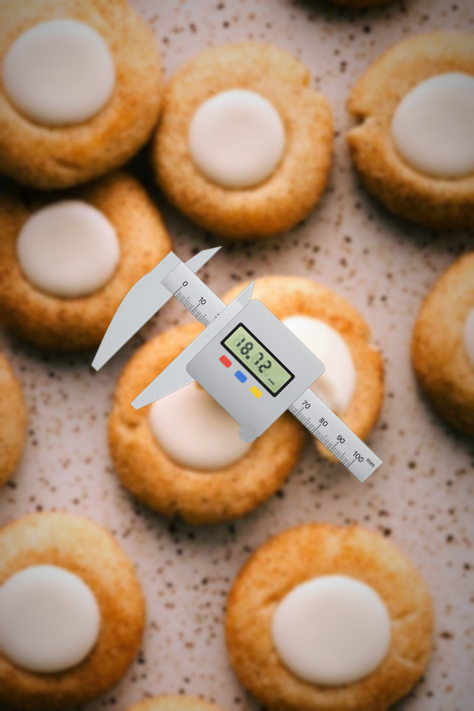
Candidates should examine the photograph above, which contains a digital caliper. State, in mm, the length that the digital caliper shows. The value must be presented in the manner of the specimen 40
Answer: 18.72
